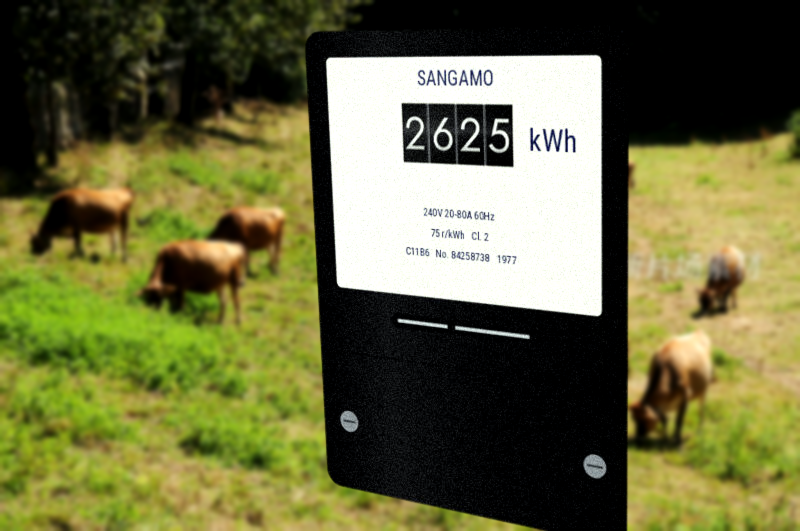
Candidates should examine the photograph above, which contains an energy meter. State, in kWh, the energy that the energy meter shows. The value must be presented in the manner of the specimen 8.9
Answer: 2625
